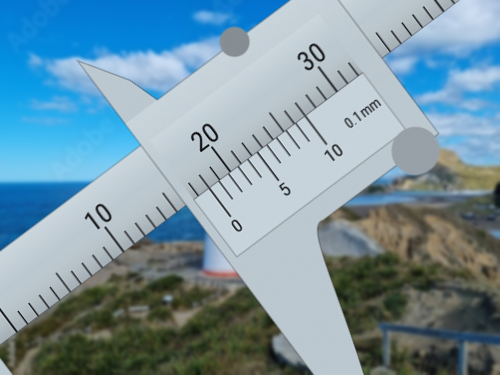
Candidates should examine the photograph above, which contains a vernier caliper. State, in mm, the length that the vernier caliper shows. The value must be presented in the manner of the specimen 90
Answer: 18.0
